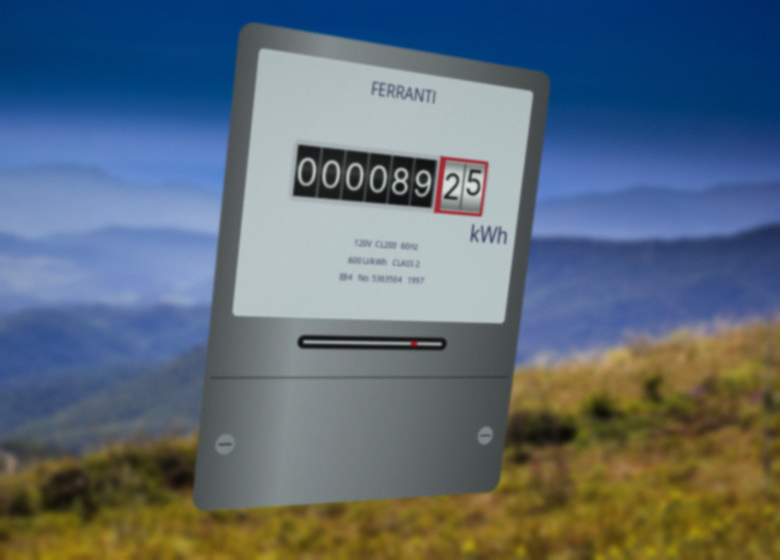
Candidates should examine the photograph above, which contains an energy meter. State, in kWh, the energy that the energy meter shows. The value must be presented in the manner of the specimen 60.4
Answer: 89.25
